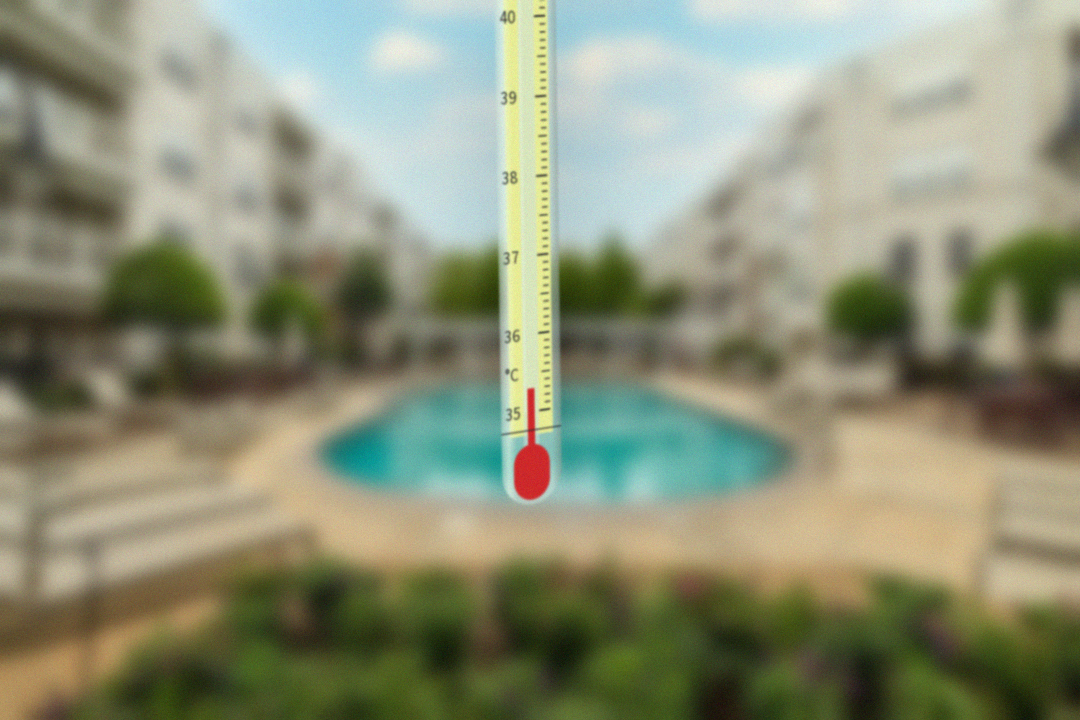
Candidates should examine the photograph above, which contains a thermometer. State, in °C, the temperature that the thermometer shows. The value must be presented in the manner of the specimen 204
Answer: 35.3
